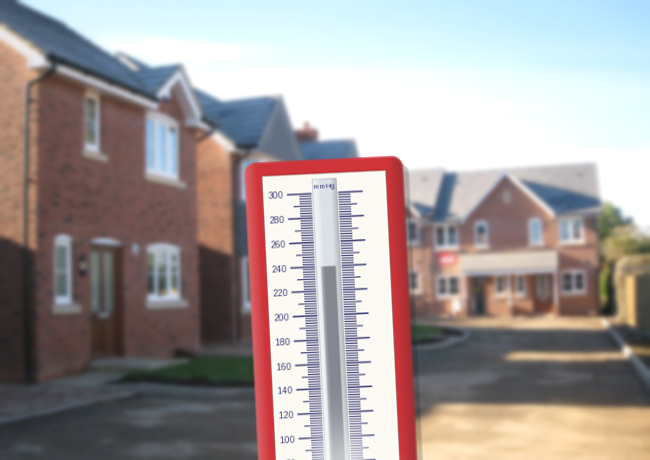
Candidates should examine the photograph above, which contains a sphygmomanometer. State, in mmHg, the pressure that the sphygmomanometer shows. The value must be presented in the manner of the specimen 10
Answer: 240
